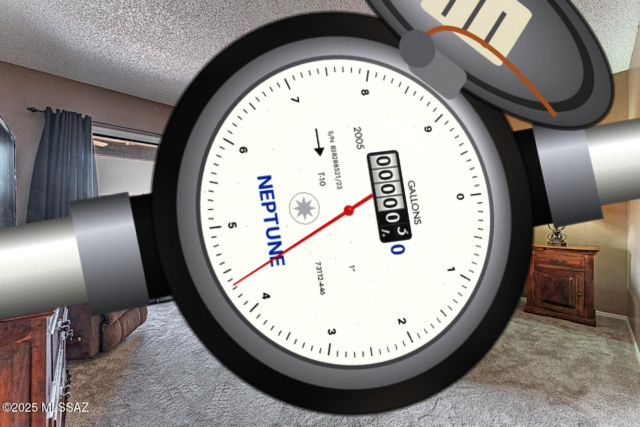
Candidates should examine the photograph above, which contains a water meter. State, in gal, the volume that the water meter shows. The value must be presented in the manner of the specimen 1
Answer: 34.3
